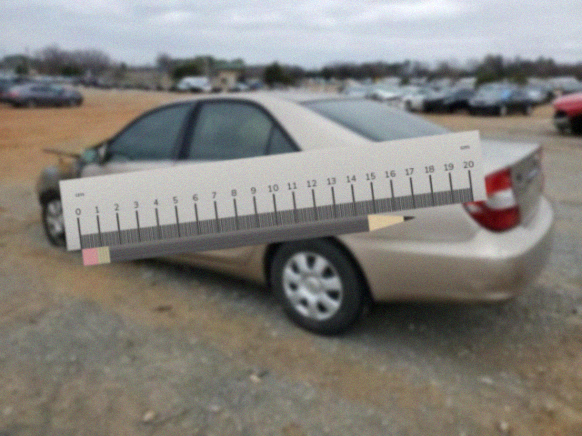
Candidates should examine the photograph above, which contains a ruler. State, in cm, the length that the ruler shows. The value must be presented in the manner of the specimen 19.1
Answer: 17
